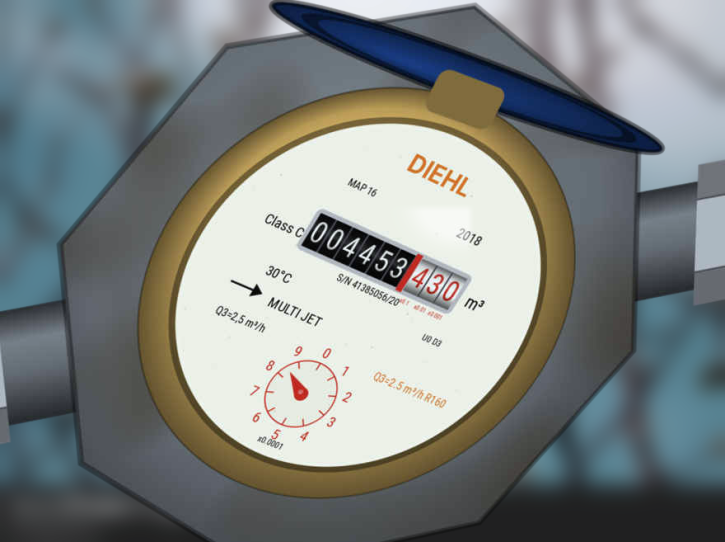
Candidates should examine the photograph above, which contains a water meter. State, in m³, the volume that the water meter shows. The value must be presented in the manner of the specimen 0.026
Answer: 4453.4308
